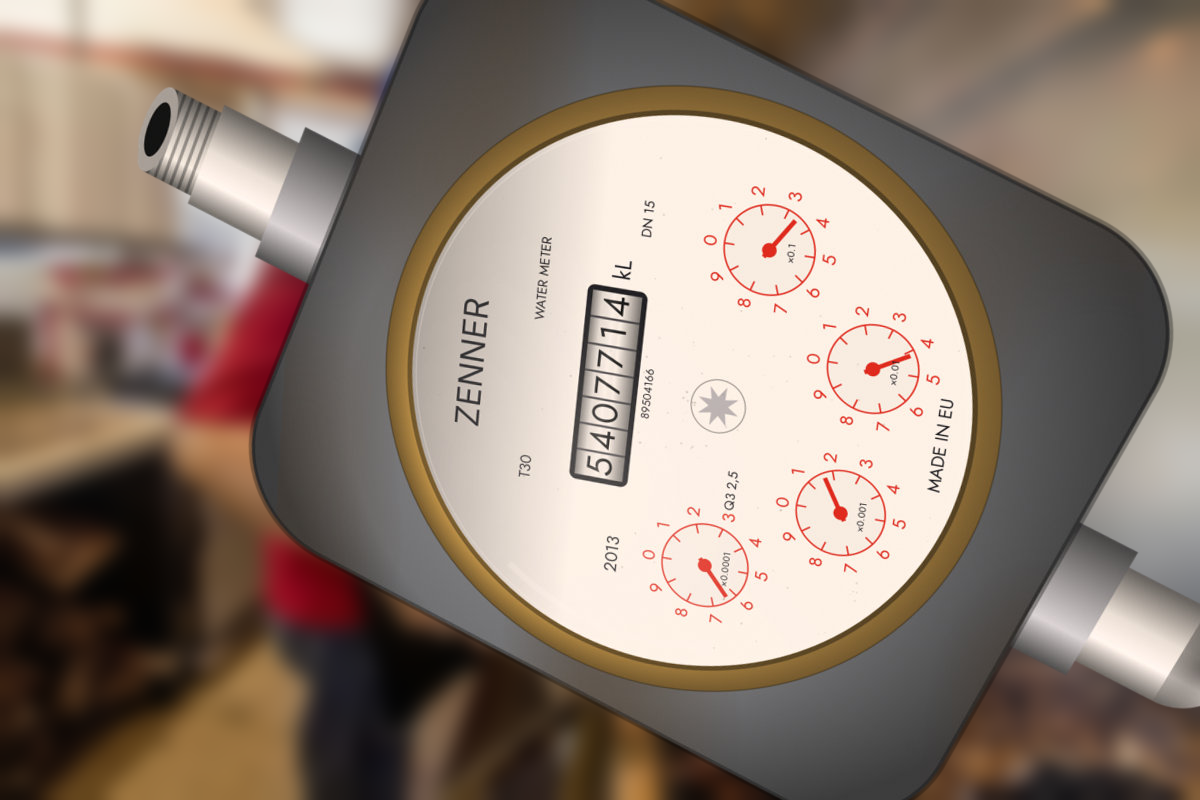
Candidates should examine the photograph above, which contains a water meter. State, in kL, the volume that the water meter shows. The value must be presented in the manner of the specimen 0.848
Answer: 5407714.3416
